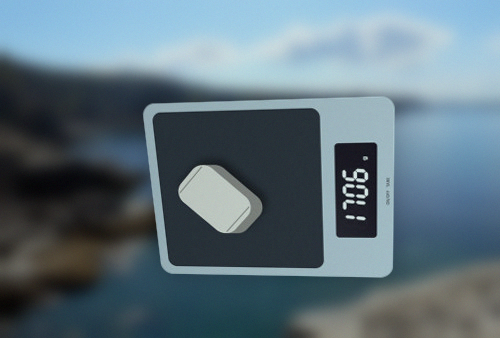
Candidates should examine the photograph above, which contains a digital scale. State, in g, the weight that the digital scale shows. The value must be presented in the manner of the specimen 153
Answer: 1706
